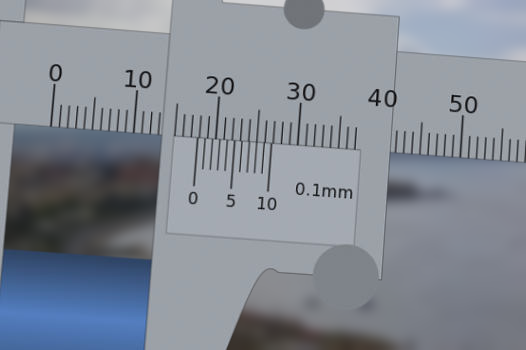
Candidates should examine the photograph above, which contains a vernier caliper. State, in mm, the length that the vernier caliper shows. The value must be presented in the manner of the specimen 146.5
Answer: 17.8
